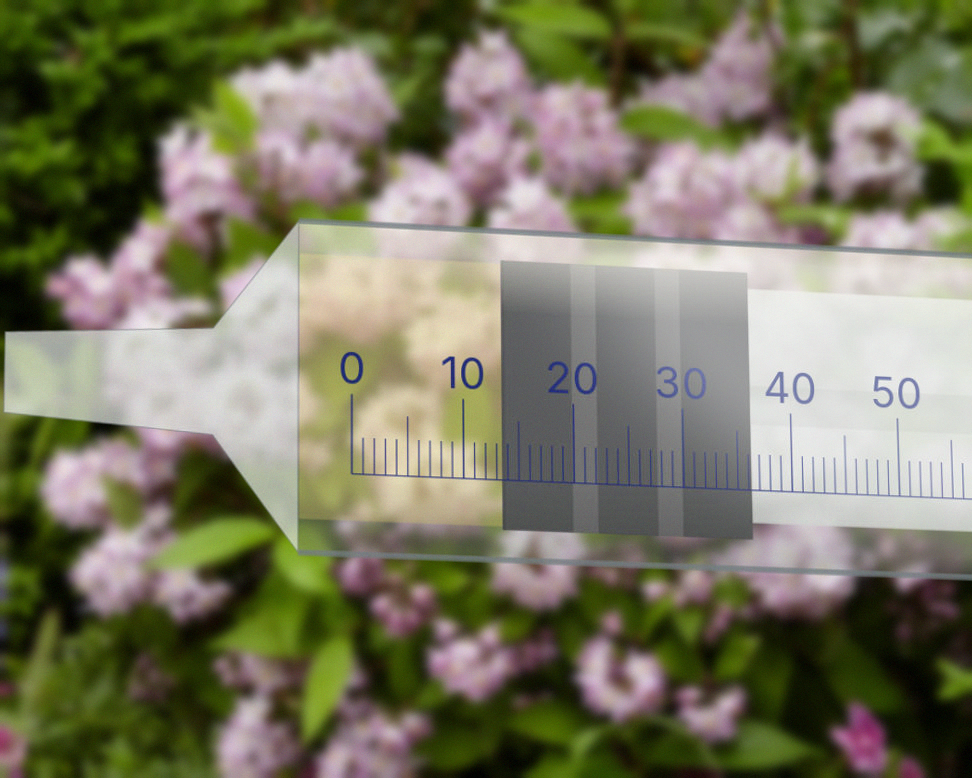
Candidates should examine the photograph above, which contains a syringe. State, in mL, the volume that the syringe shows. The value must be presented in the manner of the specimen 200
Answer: 13.5
